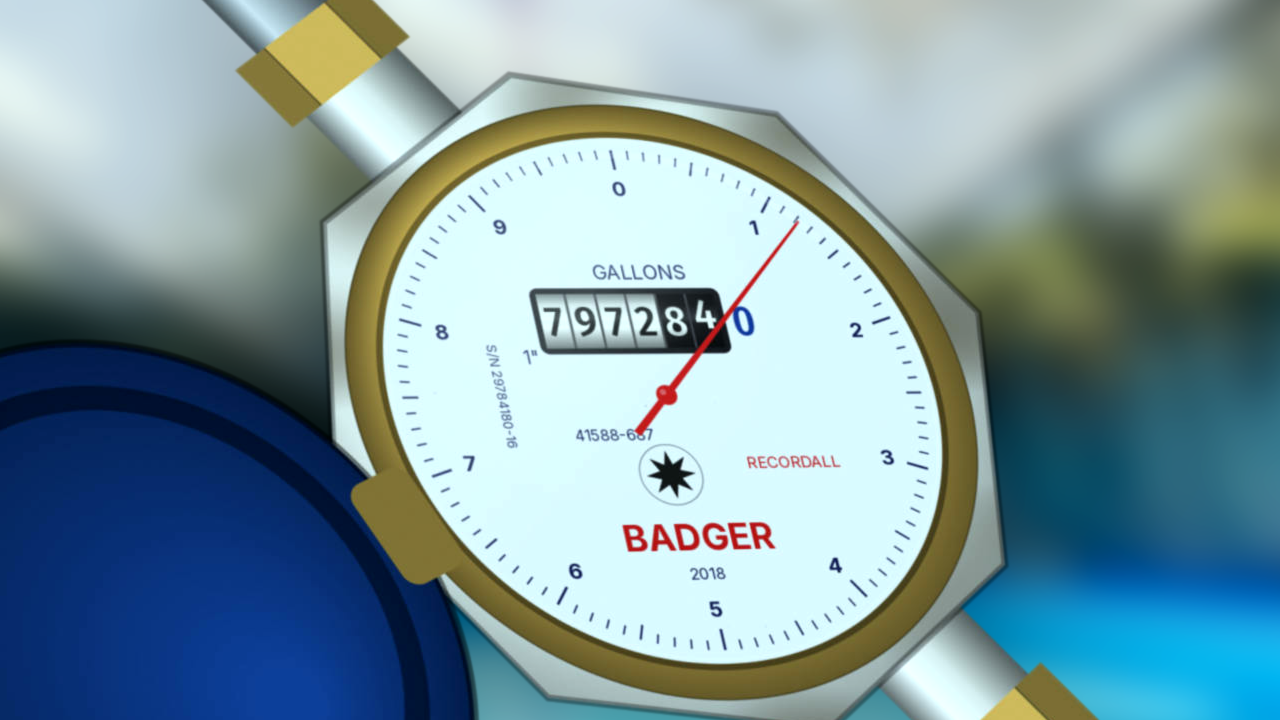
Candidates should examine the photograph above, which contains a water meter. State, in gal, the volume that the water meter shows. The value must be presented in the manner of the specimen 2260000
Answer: 7972841.2
